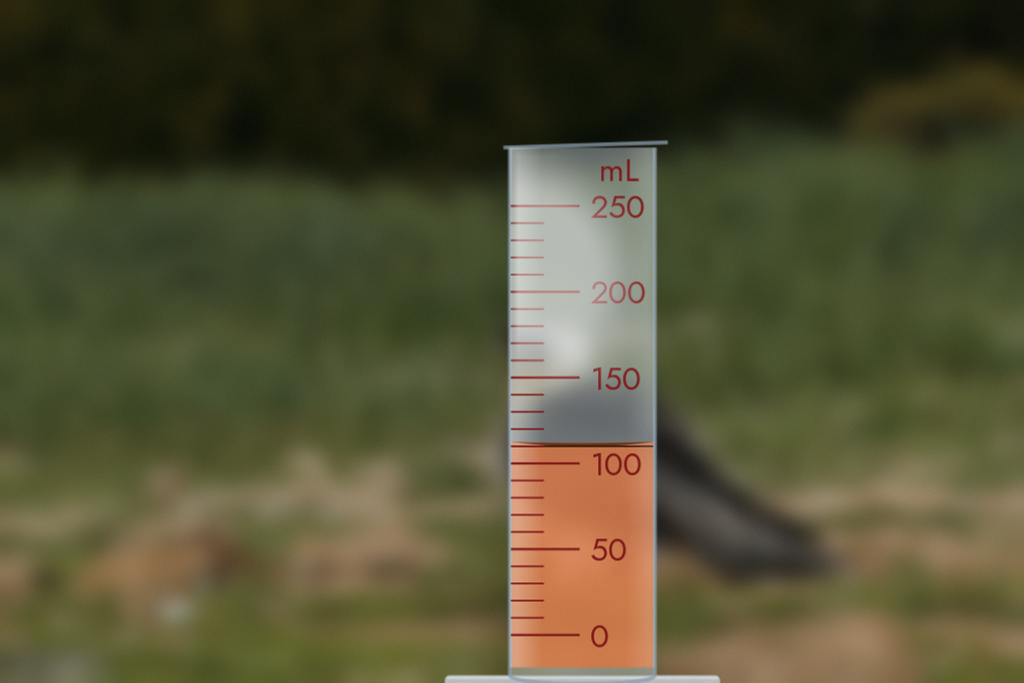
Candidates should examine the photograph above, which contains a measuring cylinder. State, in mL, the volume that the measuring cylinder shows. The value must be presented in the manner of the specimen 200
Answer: 110
